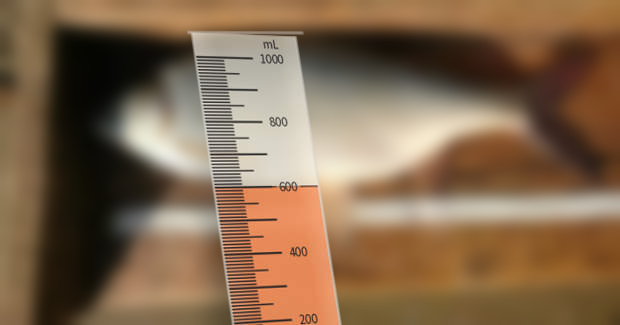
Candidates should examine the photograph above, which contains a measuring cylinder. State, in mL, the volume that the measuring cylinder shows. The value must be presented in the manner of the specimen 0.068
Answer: 600
